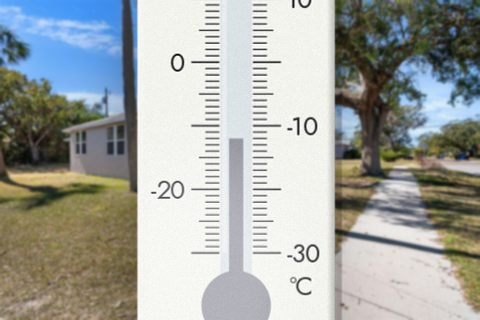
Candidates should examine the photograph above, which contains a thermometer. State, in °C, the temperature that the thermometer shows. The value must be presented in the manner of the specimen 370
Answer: -12
